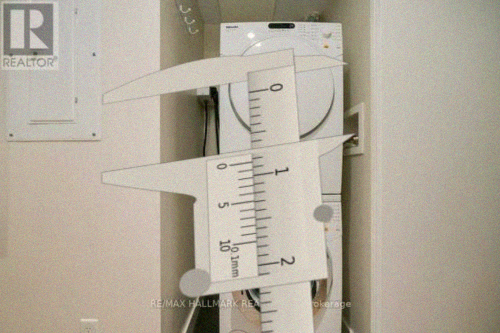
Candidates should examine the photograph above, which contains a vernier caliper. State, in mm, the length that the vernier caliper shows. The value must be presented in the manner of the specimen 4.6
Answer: 8.4
